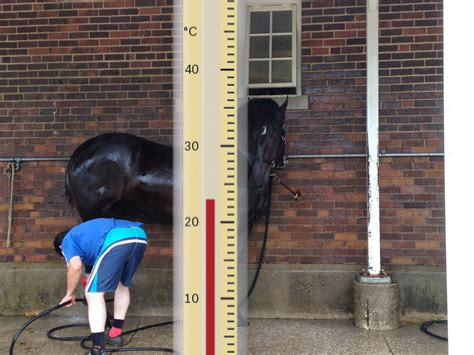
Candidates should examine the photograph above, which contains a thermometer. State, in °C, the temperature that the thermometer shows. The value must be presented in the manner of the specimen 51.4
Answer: 23
